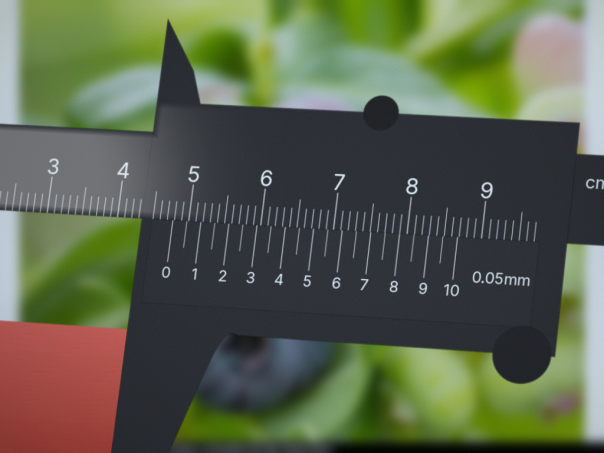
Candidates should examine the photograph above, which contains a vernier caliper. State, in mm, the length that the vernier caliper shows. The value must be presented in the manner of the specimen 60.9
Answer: 47.8
